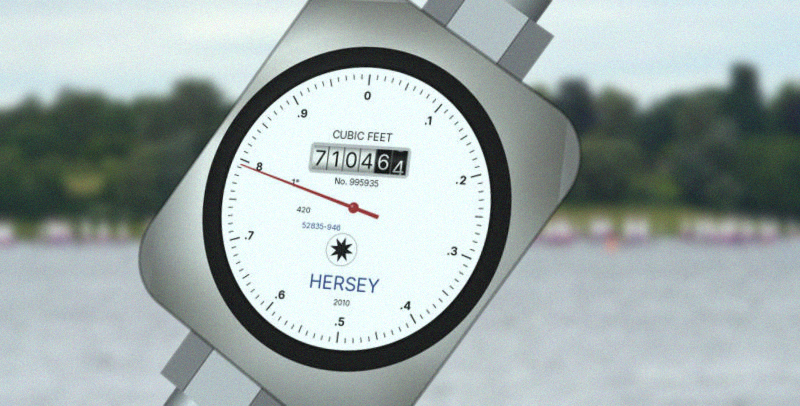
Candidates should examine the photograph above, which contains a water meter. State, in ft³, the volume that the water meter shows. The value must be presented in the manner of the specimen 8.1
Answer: 710463.79
